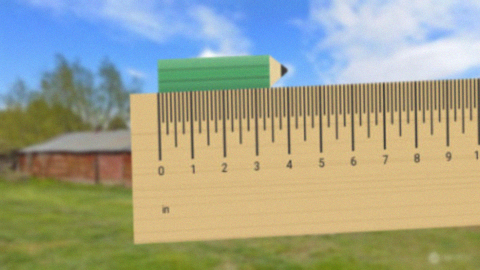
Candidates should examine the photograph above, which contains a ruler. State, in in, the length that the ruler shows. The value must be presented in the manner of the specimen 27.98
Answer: 4
